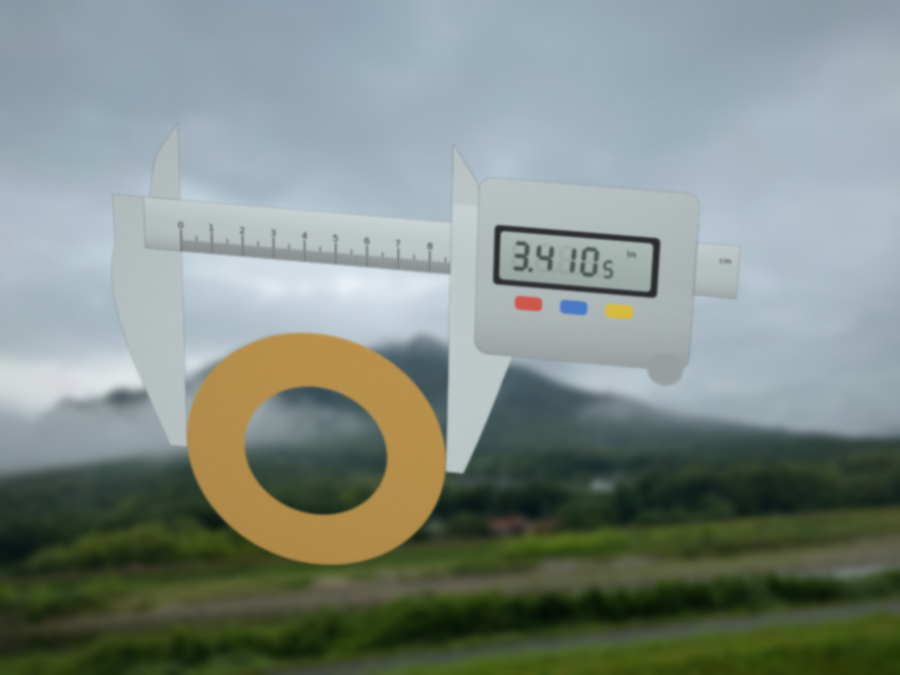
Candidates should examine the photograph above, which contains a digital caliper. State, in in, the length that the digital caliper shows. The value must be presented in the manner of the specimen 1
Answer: 3.4105
